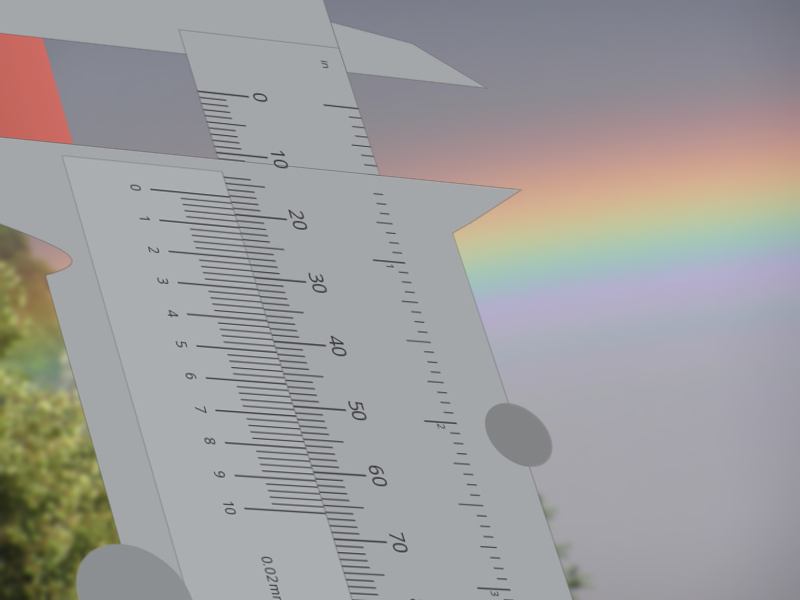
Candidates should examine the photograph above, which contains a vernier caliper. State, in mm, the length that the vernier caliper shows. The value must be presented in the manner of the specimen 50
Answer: 17.2
